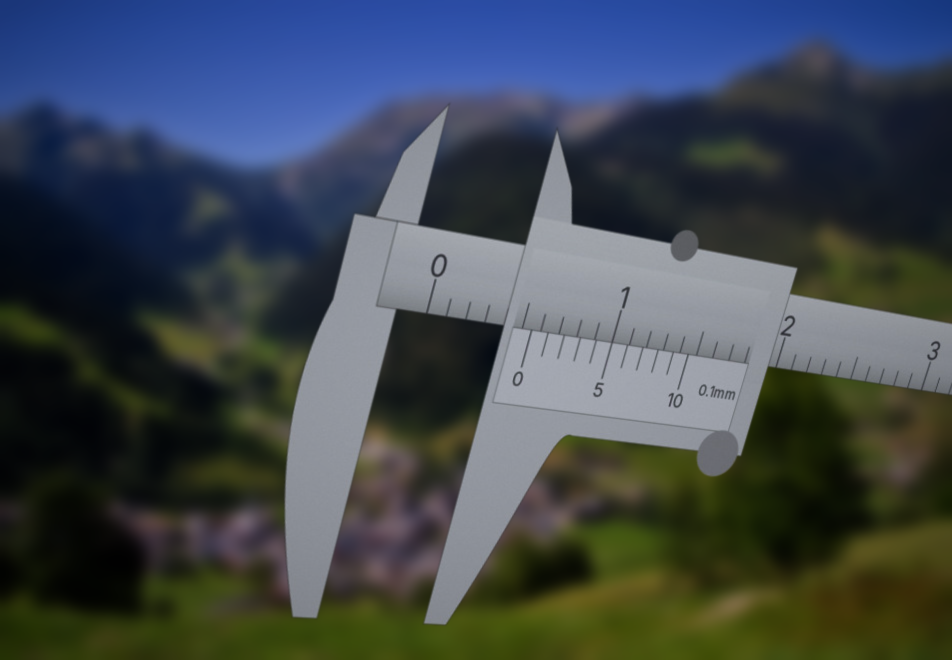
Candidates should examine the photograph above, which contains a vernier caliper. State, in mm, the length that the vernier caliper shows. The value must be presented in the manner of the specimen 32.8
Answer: 5.5
